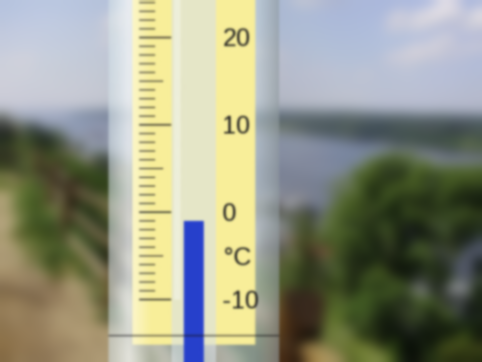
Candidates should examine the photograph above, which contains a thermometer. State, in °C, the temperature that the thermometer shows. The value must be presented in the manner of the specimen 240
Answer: -1
